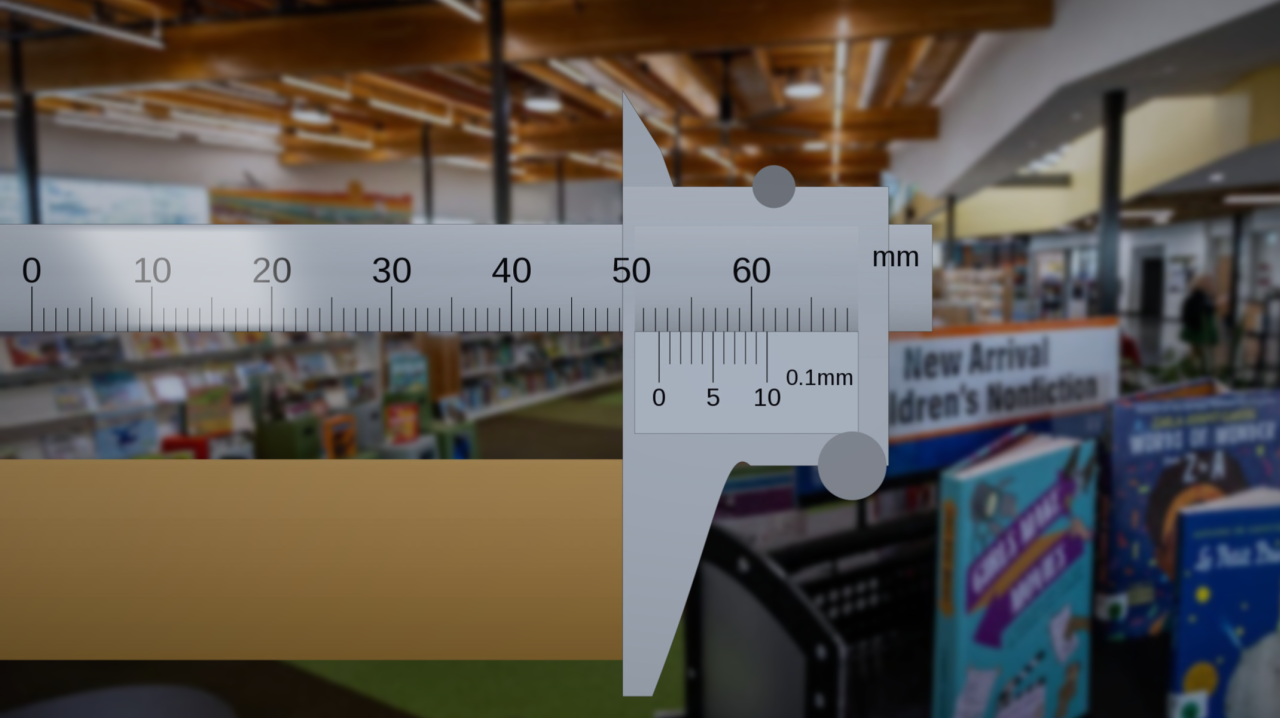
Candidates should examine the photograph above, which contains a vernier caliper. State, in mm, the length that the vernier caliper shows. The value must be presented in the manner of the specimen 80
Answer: 52.3
